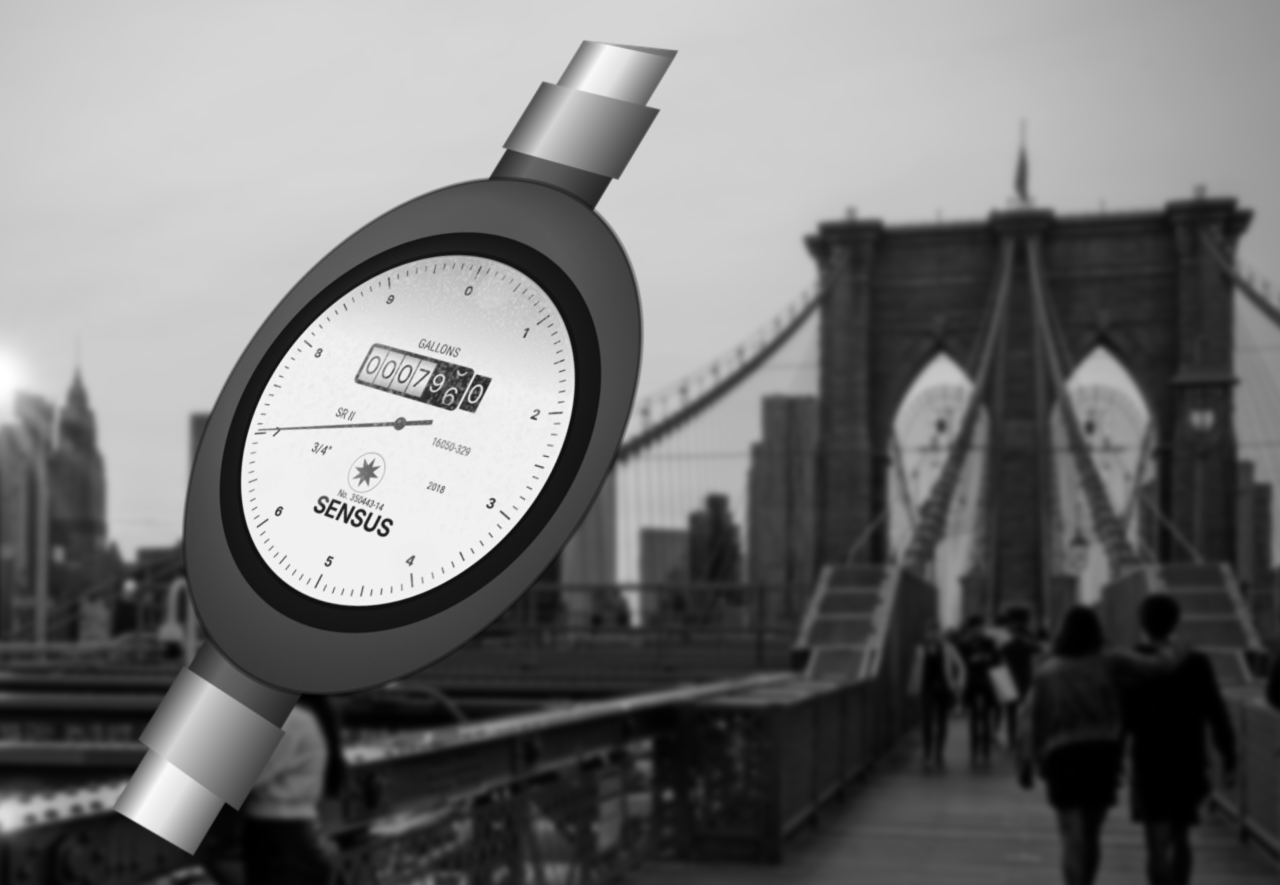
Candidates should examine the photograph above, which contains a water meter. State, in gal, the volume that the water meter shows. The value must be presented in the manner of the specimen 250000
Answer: 7957.0
